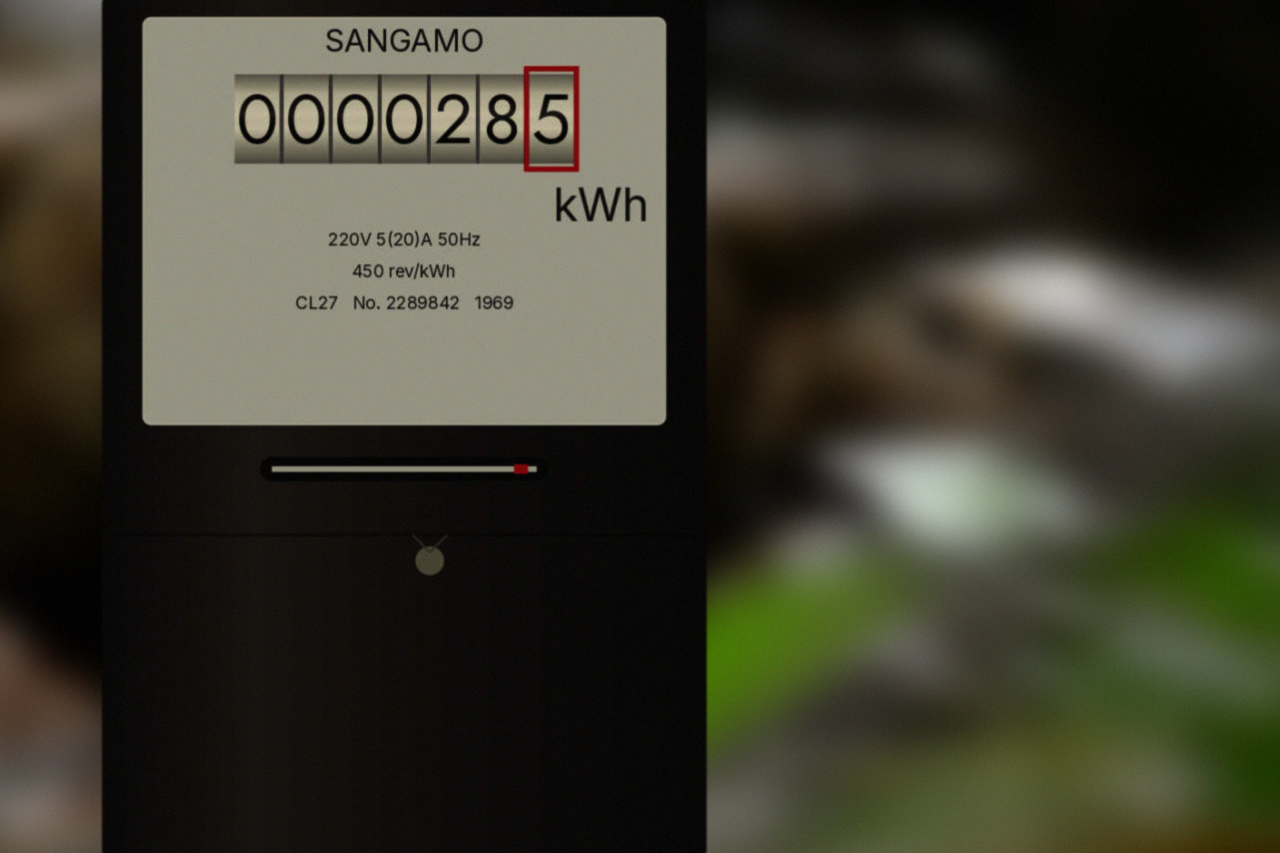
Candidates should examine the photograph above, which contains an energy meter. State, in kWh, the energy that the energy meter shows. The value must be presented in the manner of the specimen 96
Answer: 28.5
